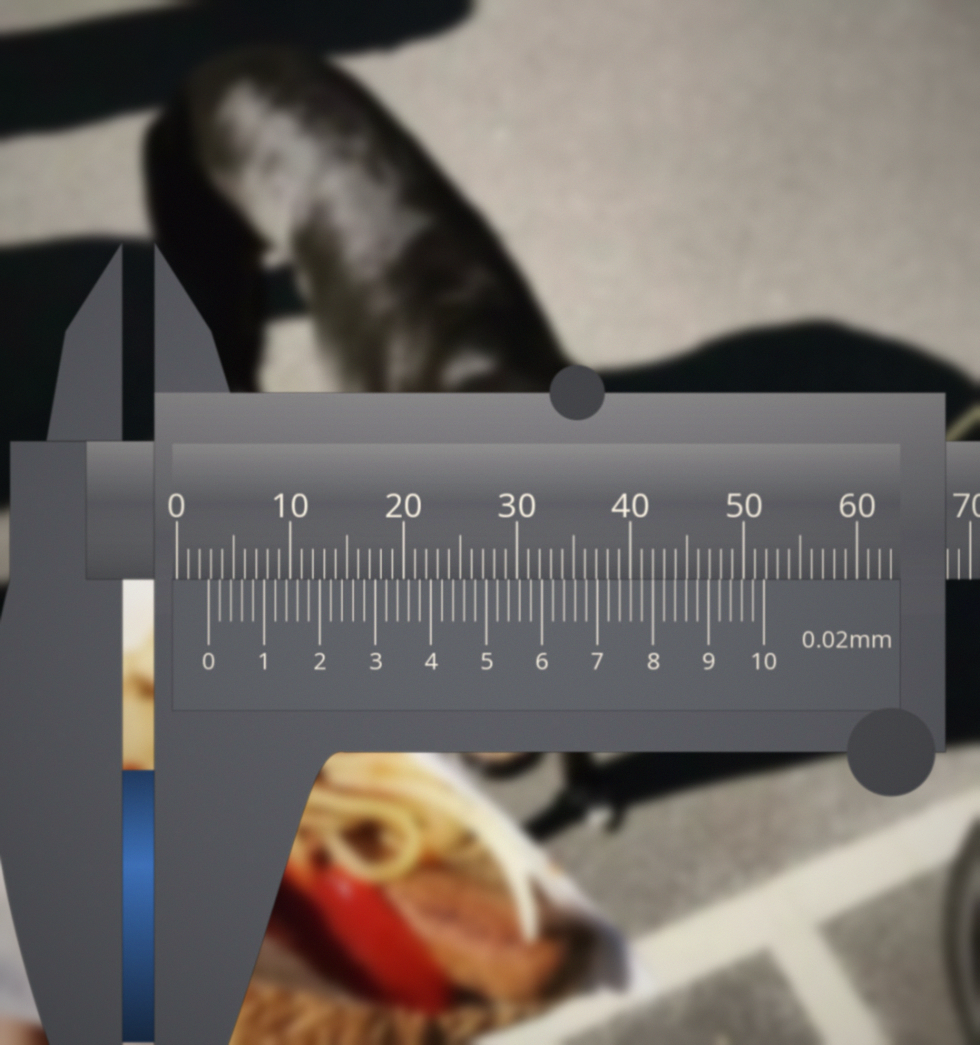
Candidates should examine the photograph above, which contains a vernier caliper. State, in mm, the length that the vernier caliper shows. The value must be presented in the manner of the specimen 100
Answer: 2.8
